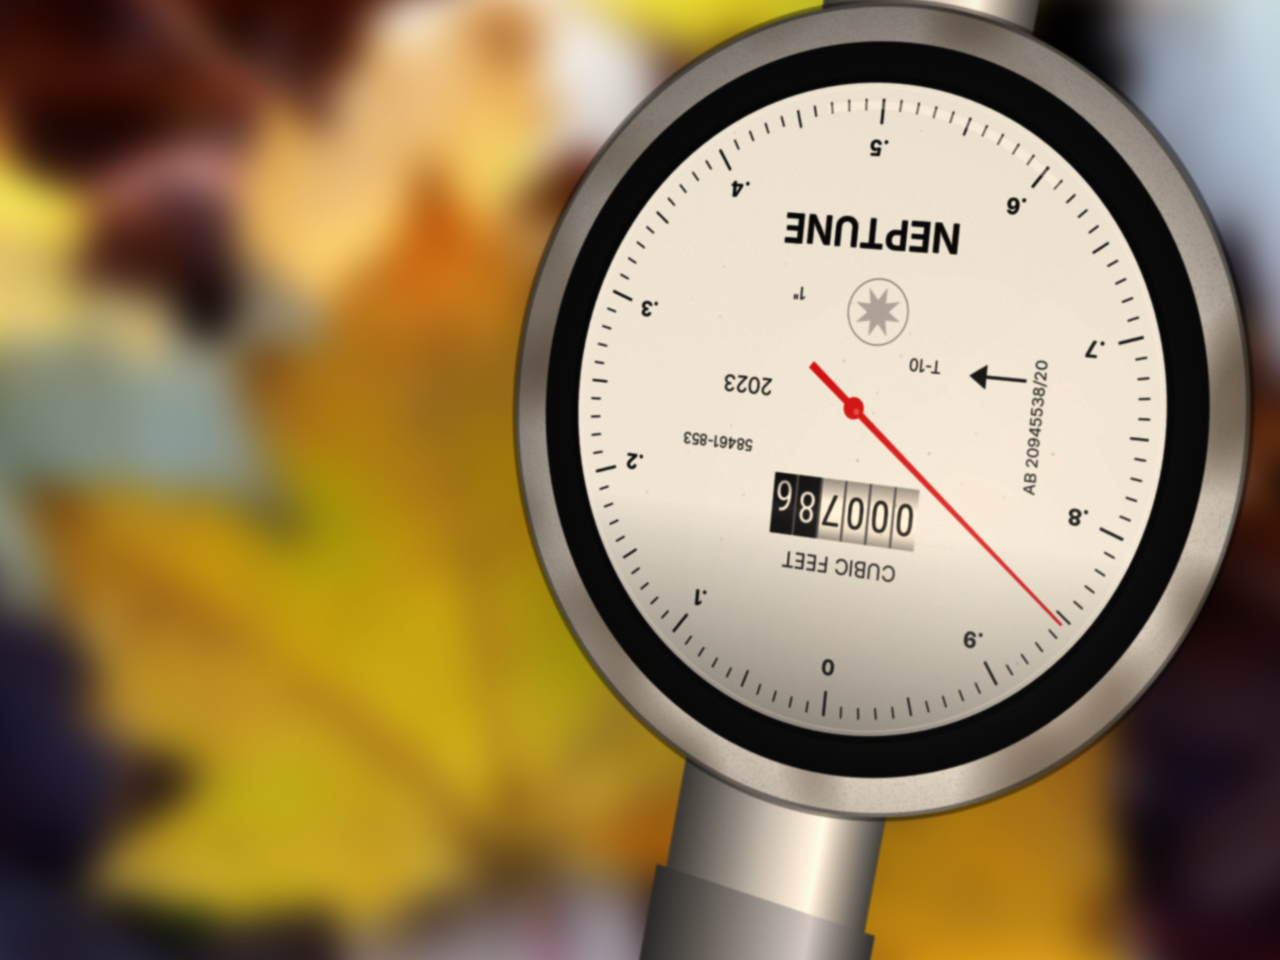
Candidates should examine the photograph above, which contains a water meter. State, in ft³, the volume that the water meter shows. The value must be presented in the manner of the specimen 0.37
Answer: 785.85
